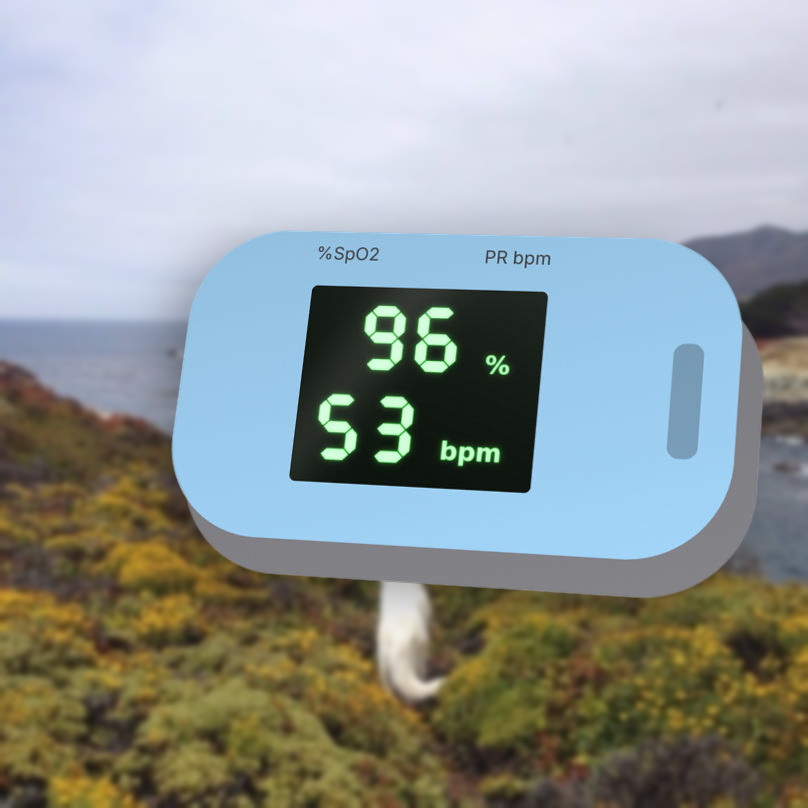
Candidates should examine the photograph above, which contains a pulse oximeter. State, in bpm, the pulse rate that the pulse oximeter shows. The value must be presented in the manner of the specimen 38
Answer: 53
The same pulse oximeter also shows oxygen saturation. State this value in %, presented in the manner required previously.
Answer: 96
